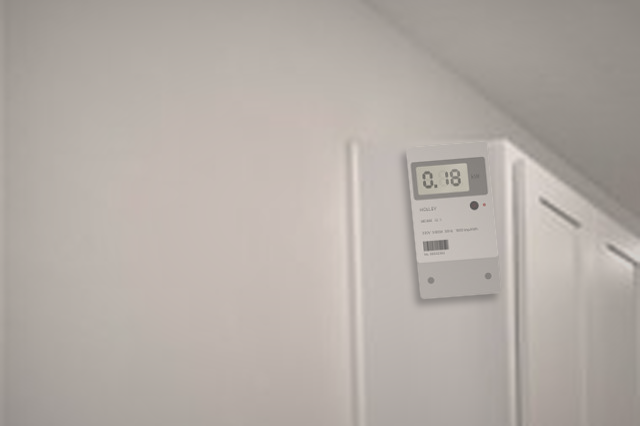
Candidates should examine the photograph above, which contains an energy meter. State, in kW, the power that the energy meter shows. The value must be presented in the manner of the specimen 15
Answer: 0.18
